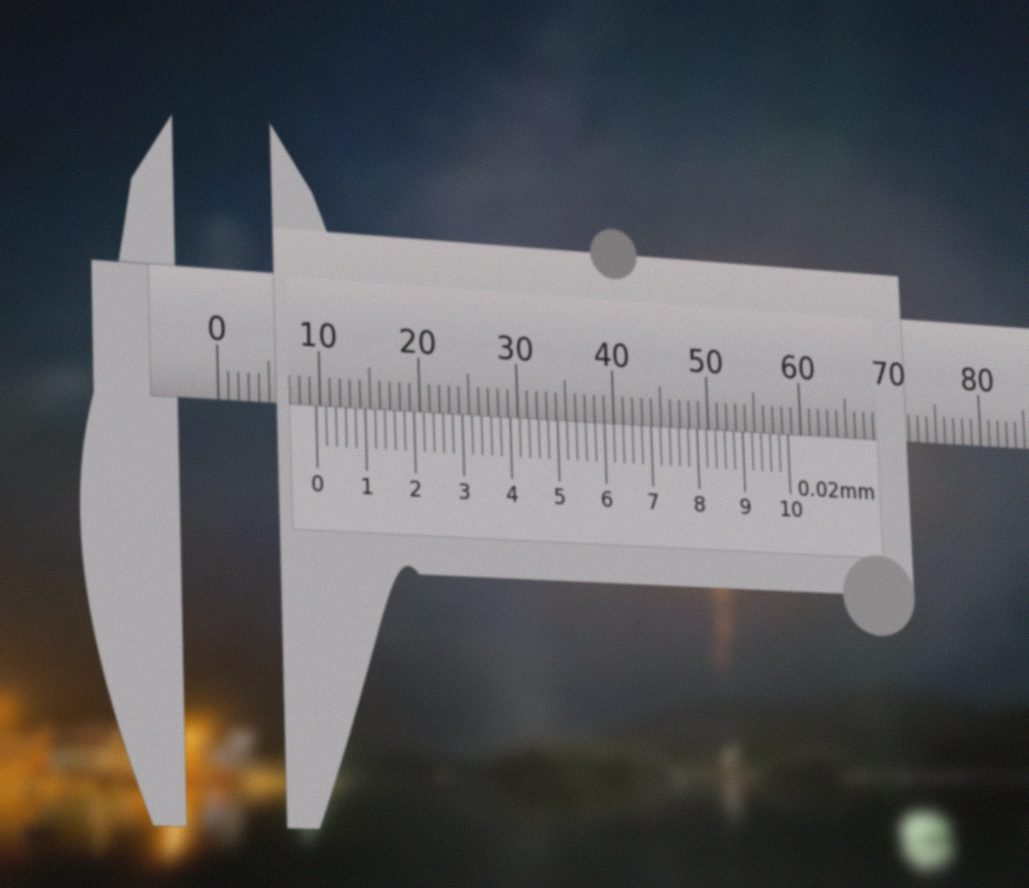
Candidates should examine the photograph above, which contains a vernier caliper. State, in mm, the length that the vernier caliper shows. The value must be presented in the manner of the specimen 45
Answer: 9.6
